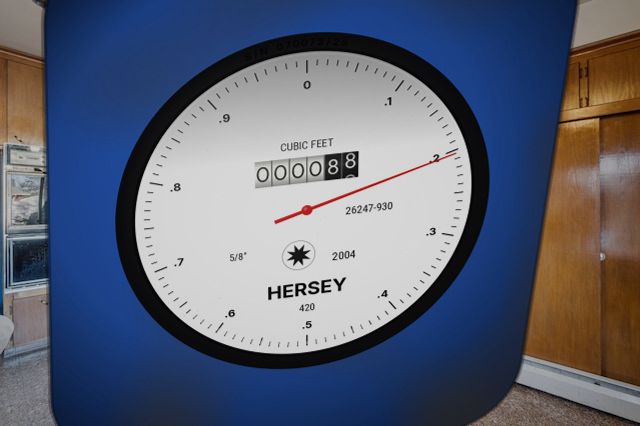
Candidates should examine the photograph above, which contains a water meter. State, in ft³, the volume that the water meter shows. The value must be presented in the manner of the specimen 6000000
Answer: 88.20
